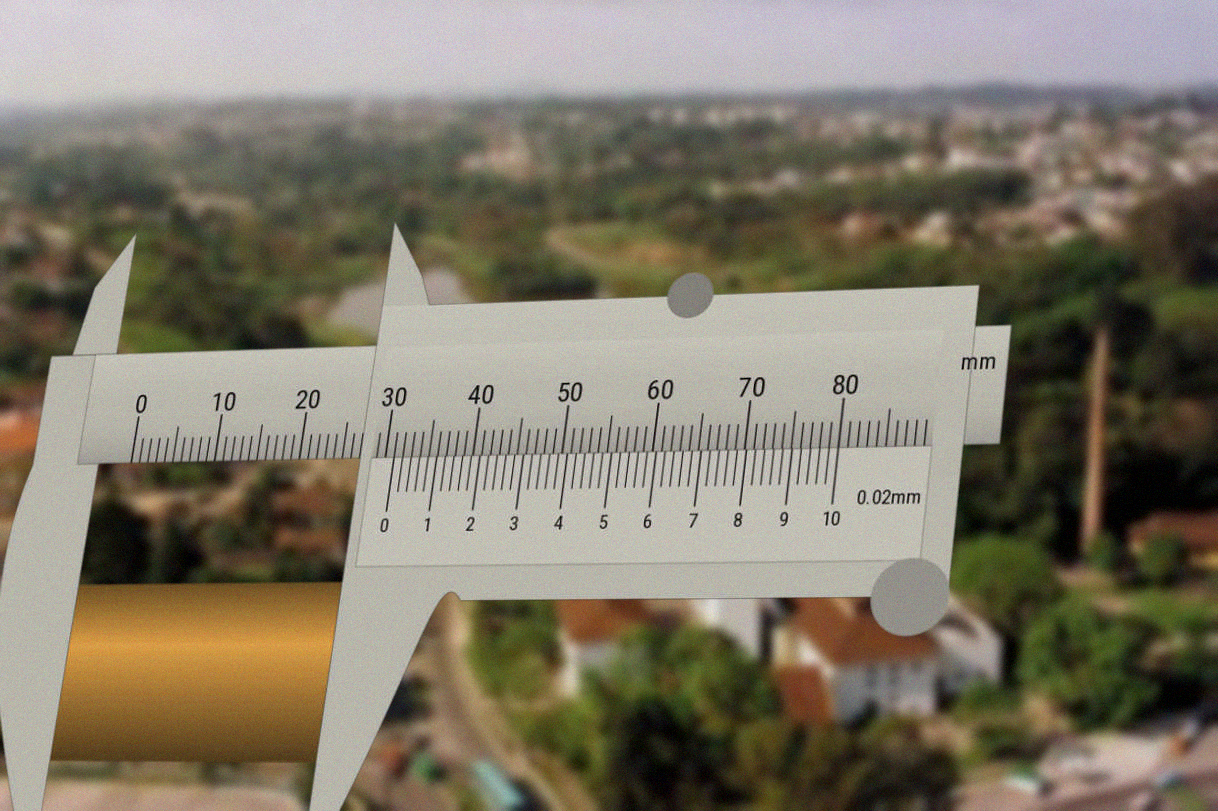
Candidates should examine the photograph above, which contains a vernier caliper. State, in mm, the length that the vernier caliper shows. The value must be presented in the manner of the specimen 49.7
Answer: 31.0
